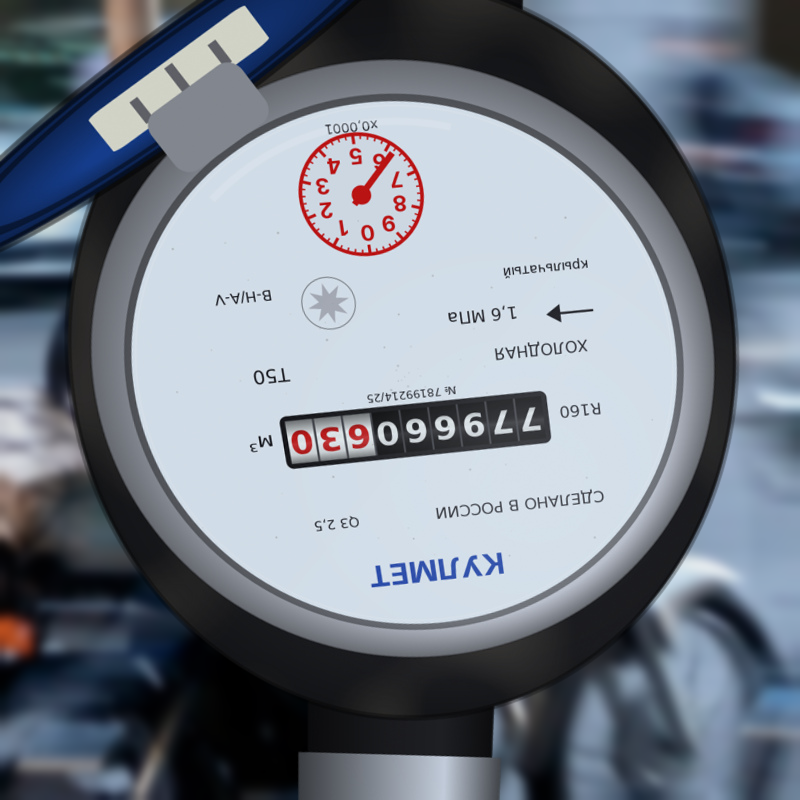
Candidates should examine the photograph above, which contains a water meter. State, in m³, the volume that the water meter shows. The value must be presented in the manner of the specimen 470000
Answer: 779660.6306
